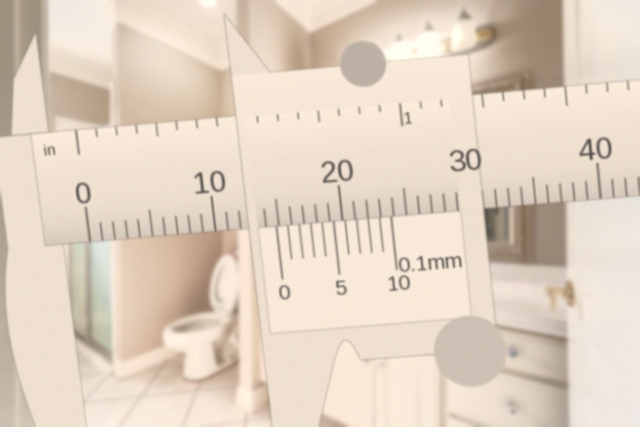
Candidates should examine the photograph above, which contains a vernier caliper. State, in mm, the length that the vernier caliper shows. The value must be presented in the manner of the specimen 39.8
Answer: 14.8
